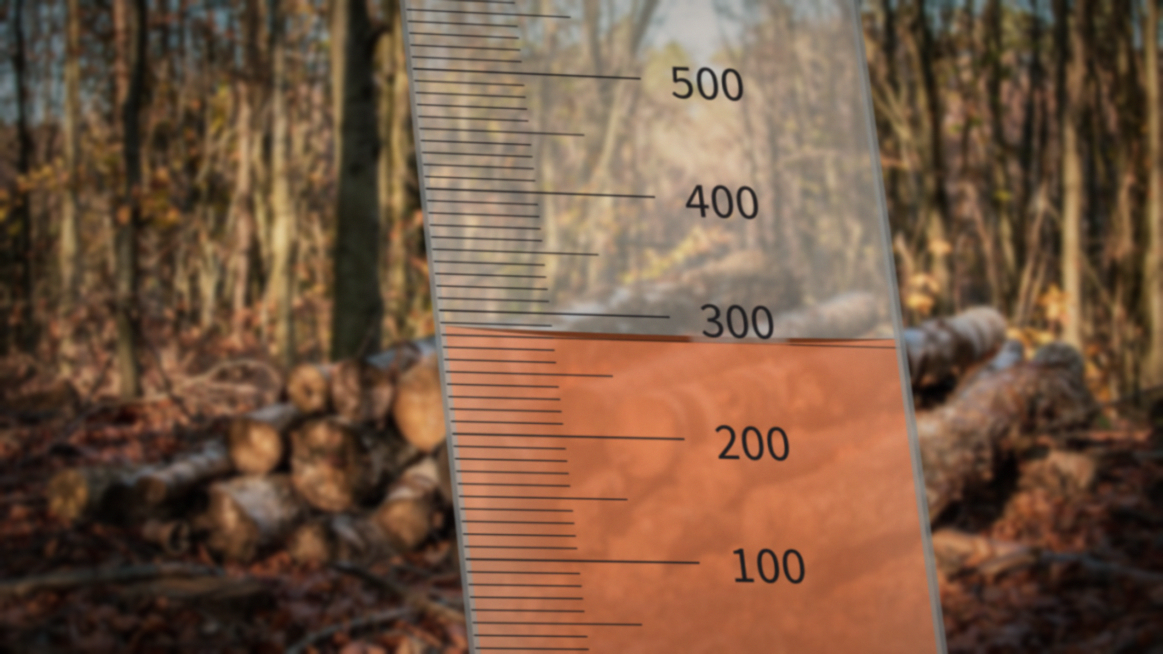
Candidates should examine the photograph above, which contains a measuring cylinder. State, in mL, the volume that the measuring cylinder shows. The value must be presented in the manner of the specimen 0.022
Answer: 280
